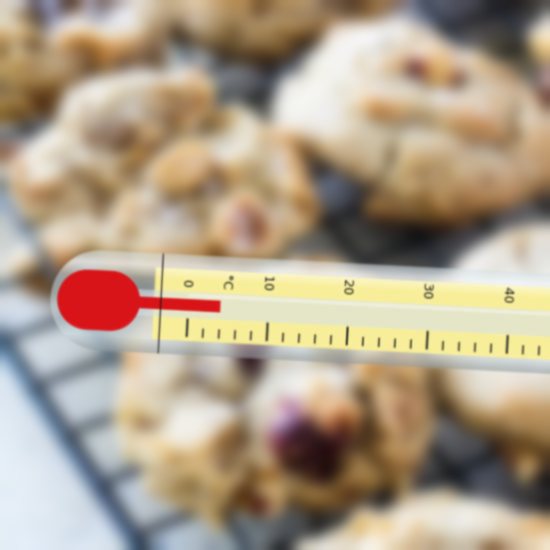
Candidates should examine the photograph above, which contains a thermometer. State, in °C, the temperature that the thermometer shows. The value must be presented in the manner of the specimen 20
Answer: 4
